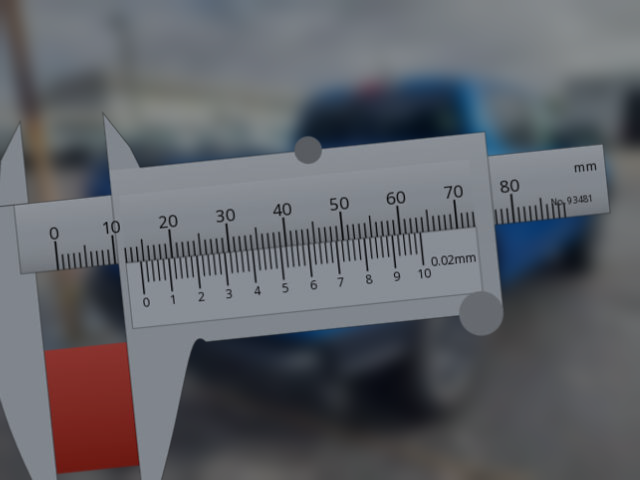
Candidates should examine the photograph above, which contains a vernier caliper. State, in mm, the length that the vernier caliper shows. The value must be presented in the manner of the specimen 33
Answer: 14.5
